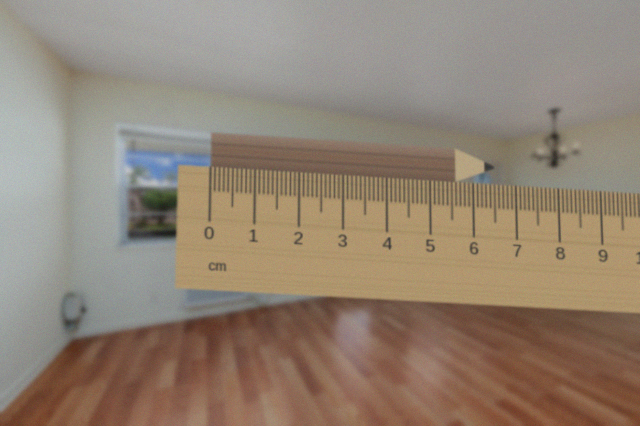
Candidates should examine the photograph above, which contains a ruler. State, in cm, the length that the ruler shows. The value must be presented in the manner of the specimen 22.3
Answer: 6.5
